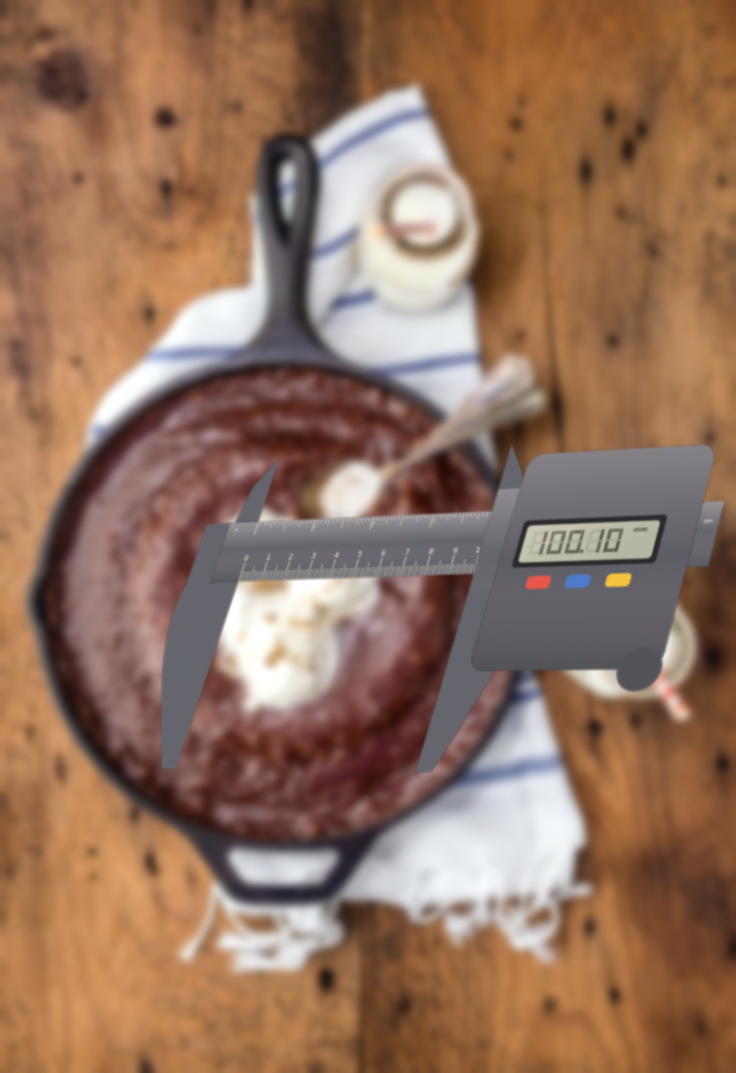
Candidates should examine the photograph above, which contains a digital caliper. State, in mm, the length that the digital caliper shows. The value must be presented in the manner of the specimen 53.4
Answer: 100.10
